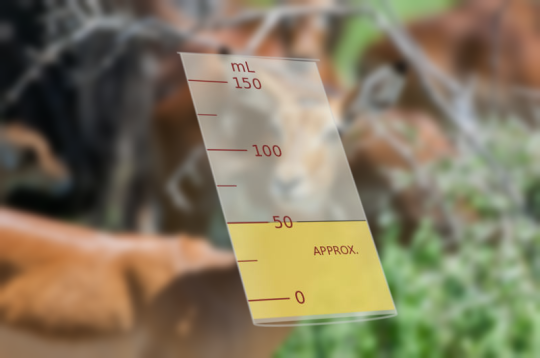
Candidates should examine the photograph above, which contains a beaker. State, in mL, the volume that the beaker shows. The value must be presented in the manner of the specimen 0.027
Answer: 50
